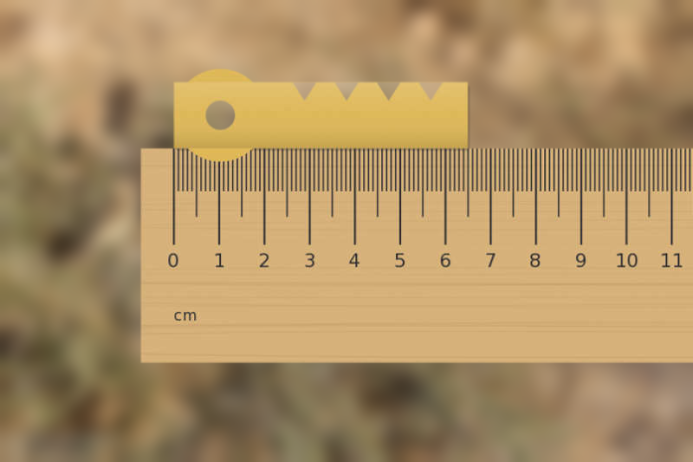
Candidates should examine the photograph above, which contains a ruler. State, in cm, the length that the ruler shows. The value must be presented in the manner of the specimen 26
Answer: 6.5
